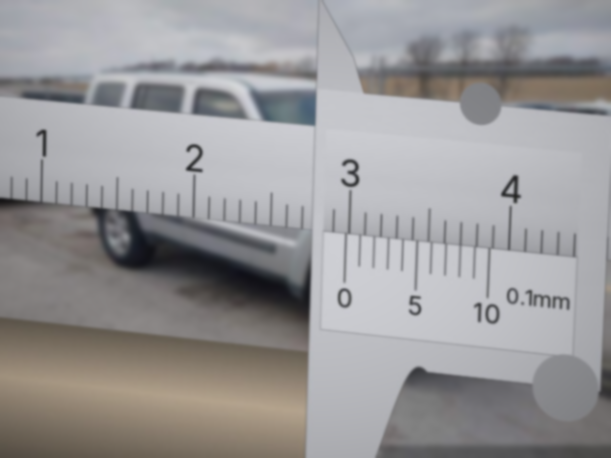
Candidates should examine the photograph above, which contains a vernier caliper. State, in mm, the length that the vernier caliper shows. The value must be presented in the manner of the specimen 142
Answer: 29.8
